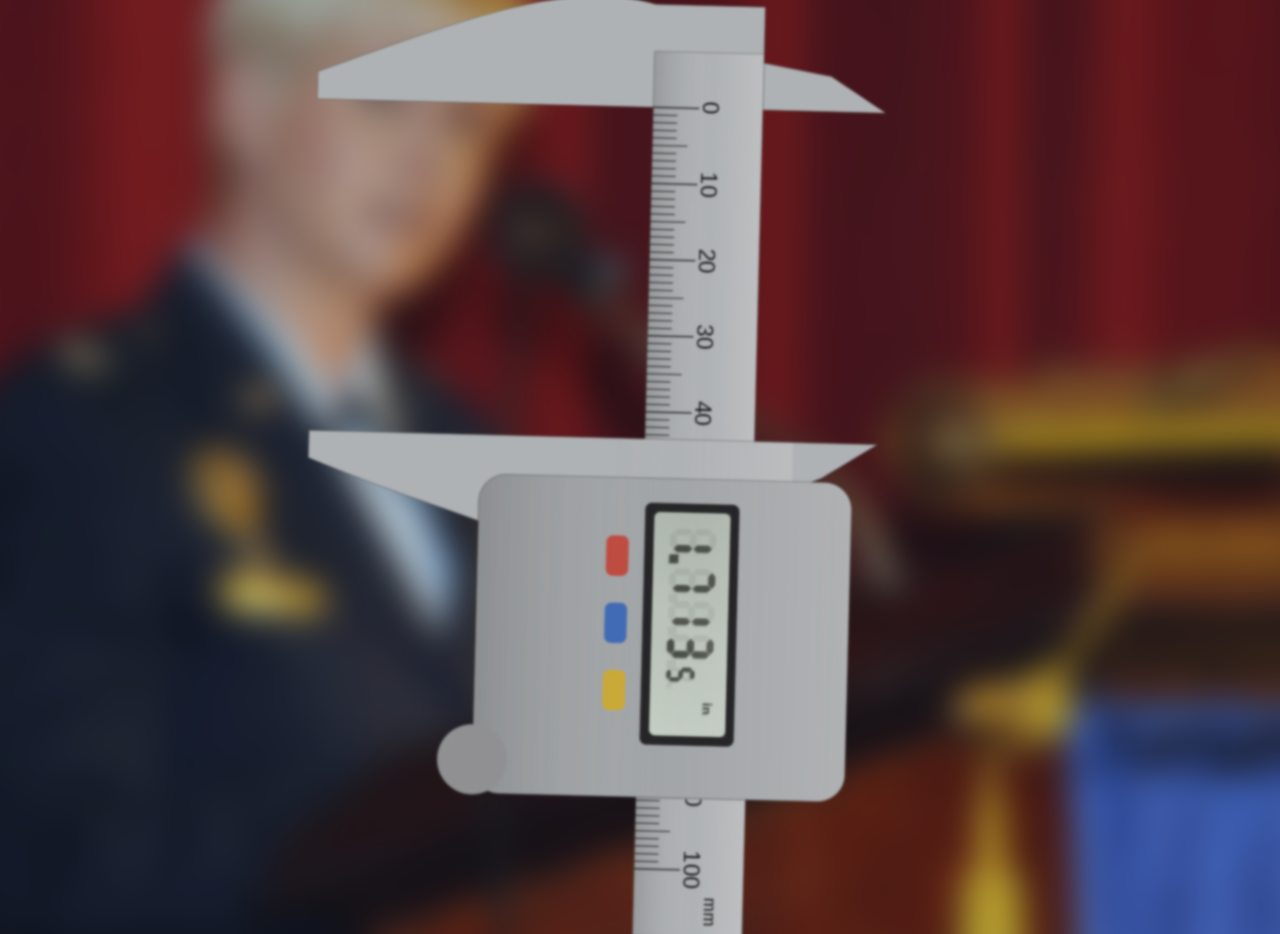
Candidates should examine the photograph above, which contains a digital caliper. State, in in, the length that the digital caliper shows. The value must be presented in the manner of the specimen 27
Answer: 1.7135
